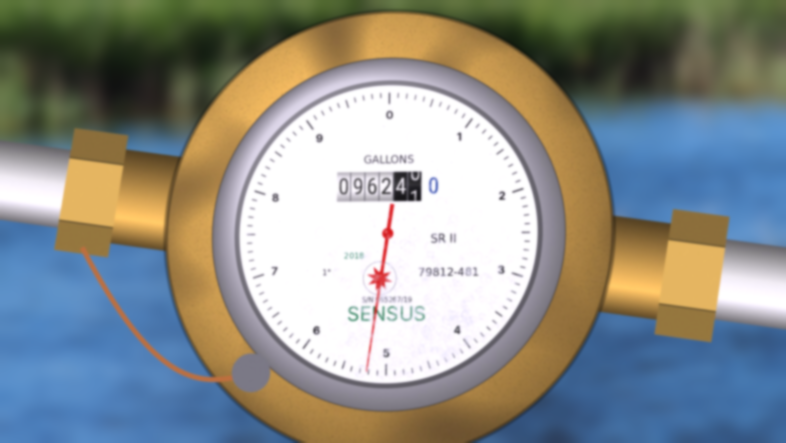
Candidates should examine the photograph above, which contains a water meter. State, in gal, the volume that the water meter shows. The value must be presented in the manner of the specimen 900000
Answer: 962405.2
